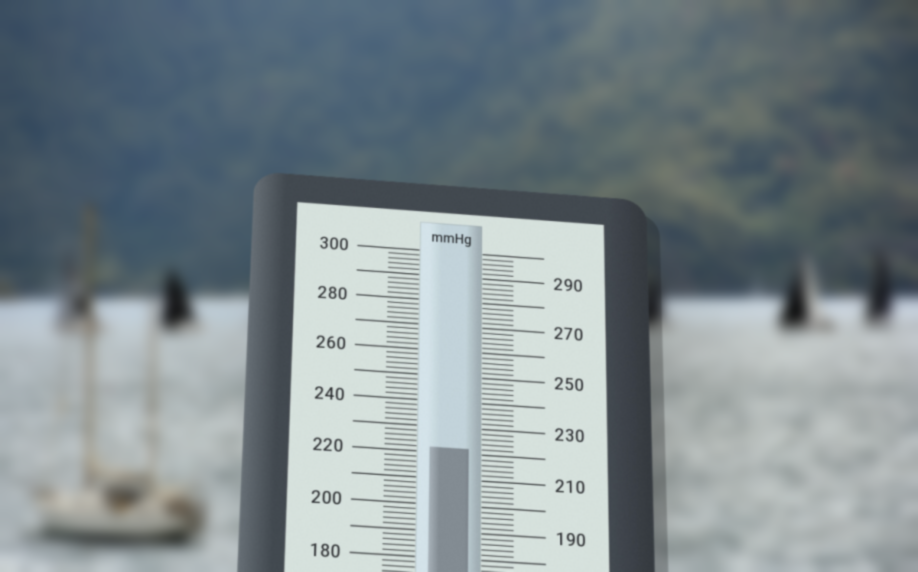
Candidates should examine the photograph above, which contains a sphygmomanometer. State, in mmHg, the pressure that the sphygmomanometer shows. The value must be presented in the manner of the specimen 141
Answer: 222
